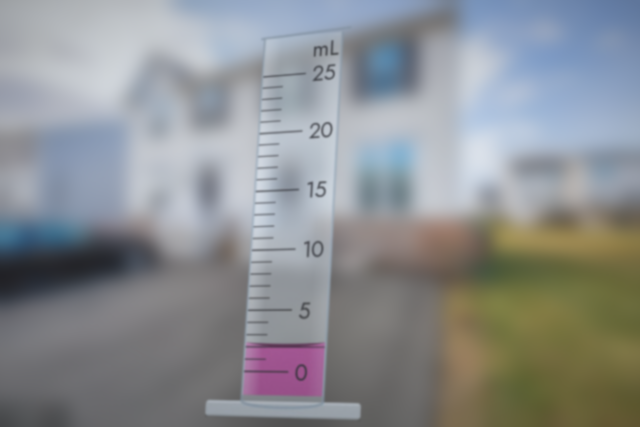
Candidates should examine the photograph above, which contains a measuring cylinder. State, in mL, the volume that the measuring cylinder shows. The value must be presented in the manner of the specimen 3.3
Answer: 2
